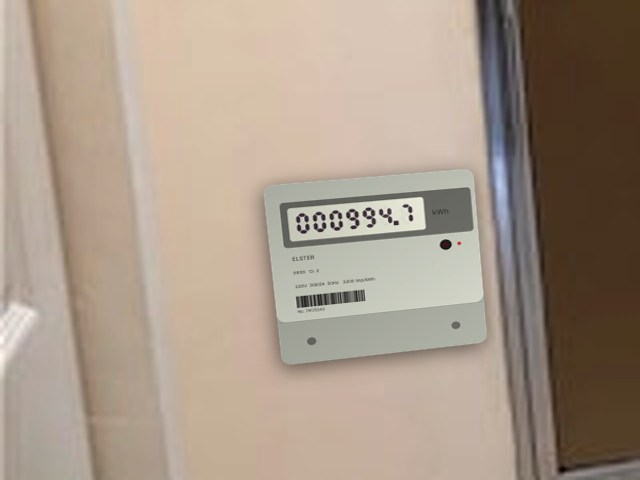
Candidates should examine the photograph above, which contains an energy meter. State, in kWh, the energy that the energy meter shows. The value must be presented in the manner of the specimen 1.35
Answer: 994.7
